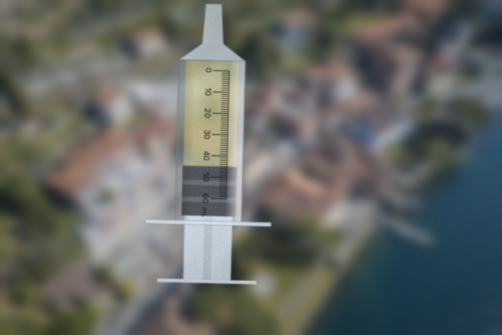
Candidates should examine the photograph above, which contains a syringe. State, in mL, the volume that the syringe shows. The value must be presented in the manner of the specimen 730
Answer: 45
